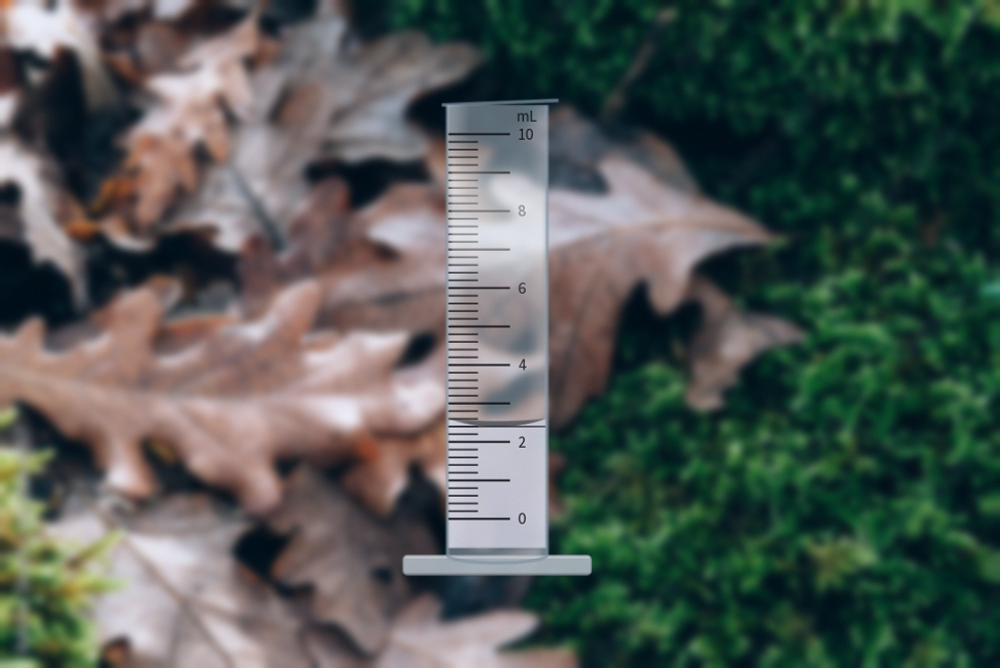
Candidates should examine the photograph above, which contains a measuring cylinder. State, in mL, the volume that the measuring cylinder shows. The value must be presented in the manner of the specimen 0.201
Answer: 2.4
